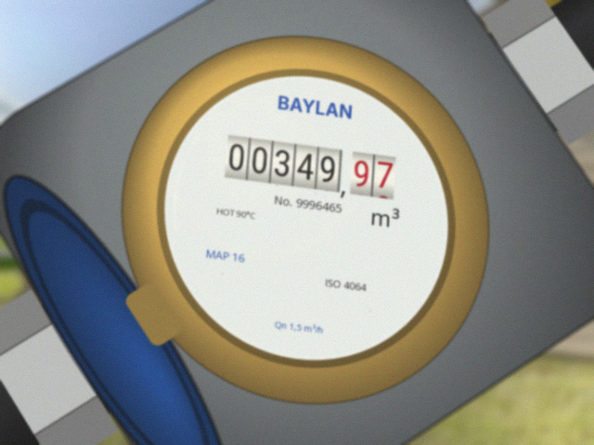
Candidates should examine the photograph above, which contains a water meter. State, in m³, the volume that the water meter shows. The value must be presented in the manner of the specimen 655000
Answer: 349.97
